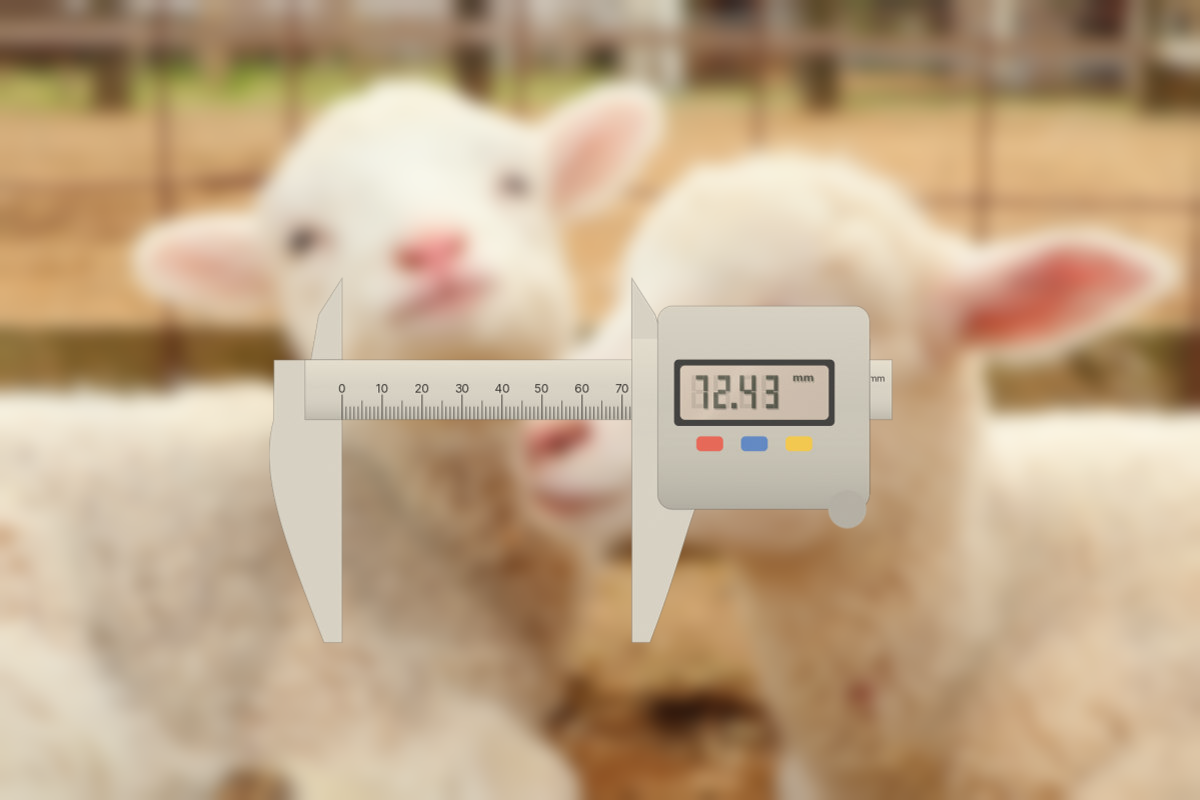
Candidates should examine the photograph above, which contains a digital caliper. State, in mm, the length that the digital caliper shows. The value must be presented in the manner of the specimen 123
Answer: 72.43
